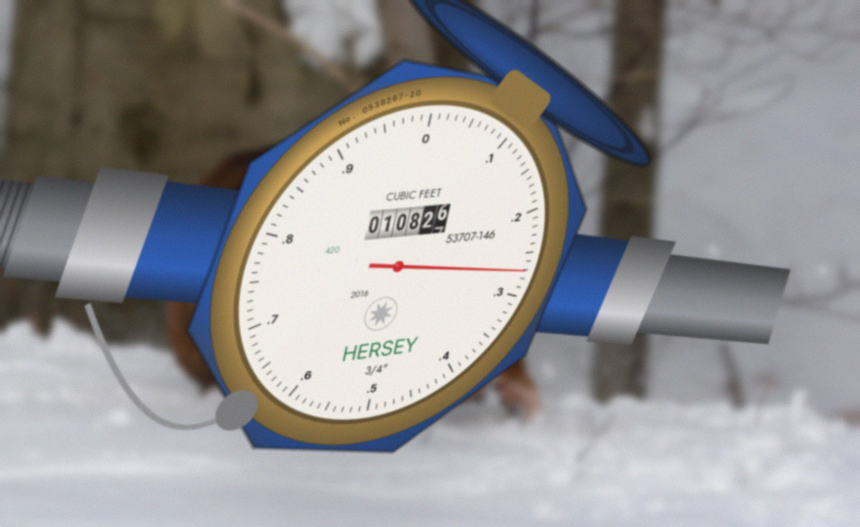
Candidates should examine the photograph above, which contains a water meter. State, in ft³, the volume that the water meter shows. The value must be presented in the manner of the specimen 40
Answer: 10826.27
